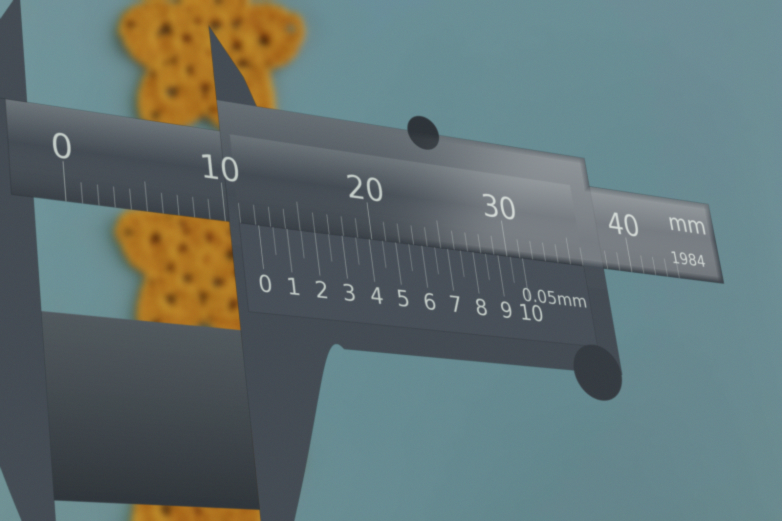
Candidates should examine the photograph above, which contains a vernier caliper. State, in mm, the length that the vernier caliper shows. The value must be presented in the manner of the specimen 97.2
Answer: 12.2
